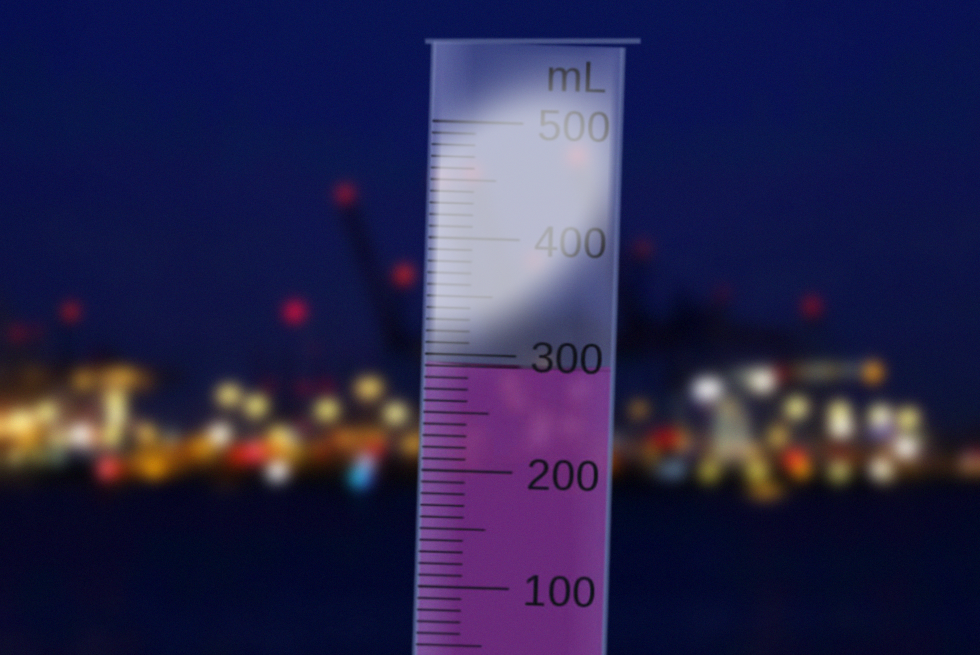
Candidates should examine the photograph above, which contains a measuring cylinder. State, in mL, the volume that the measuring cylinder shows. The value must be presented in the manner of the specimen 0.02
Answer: 290
